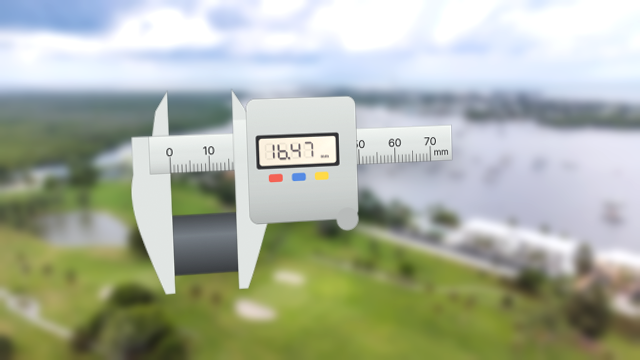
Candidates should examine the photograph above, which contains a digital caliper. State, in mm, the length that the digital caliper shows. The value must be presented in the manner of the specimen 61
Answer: 16.47
